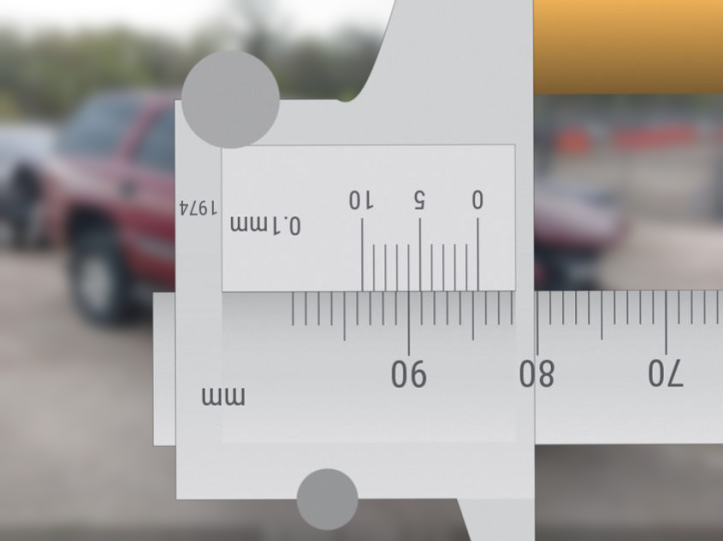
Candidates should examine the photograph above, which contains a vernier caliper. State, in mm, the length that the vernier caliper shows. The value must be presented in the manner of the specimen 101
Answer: 84.6
